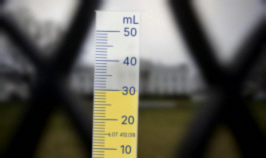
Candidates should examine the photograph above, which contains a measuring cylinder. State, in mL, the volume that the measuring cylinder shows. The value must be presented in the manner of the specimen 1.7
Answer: 30
